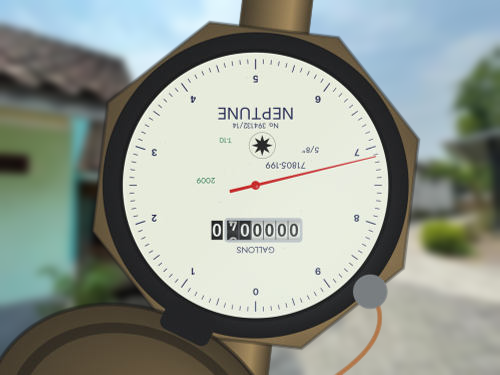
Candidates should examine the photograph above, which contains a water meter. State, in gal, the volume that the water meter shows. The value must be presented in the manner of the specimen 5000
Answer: 37.1
